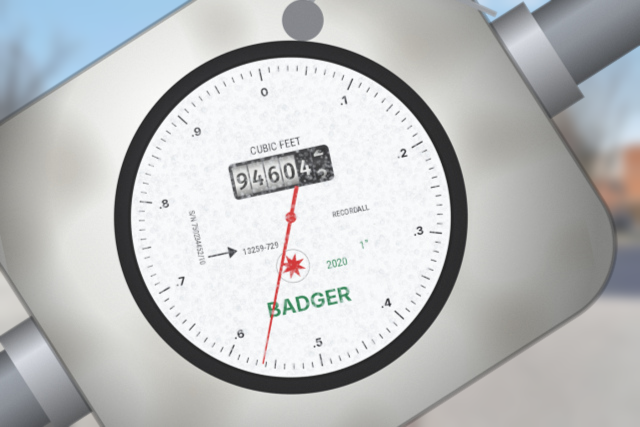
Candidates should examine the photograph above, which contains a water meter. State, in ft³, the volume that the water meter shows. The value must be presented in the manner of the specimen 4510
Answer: 946042.56
